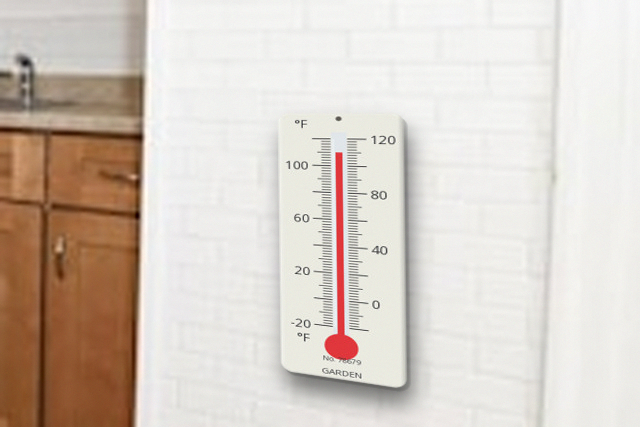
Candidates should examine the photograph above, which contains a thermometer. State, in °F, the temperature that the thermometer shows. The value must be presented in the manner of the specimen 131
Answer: 110
